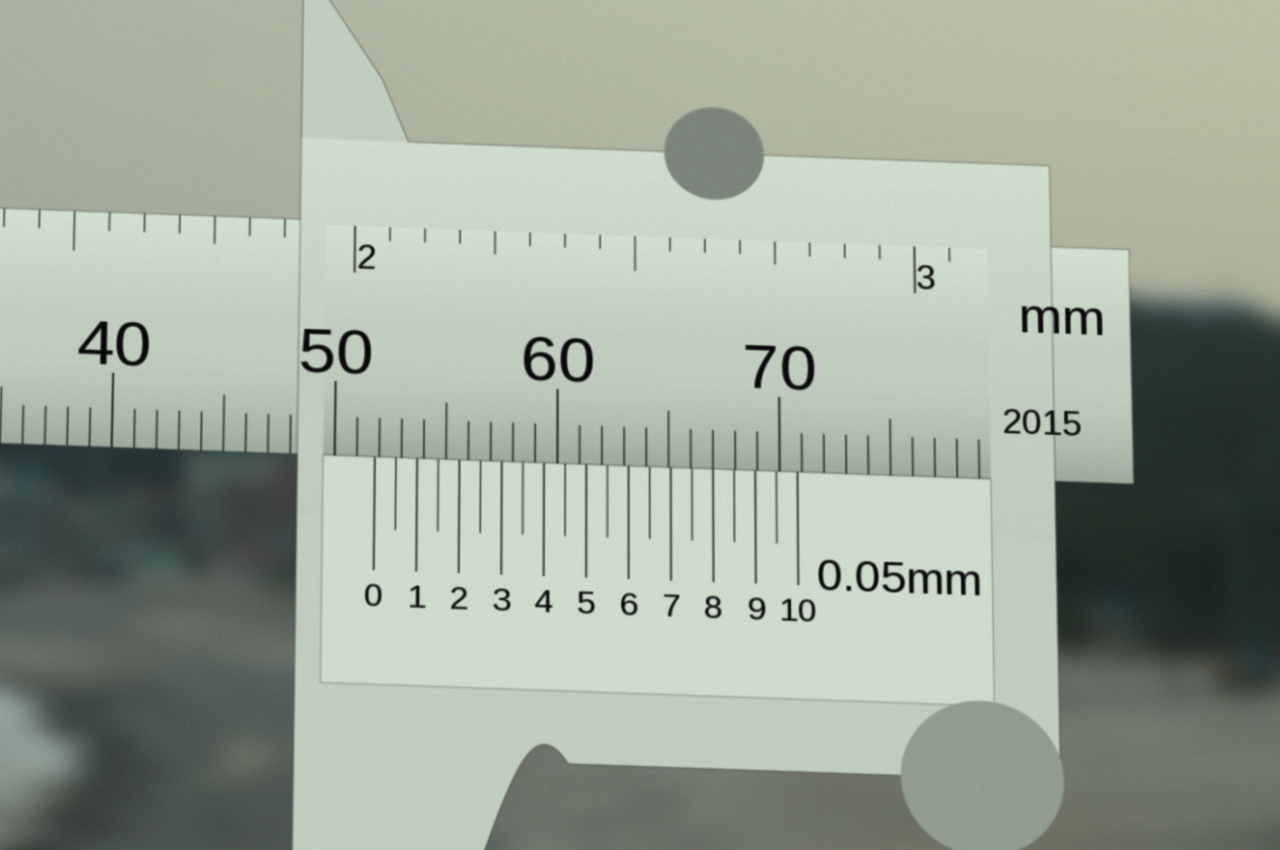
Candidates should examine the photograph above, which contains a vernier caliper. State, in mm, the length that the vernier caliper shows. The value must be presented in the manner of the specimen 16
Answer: 51.8
